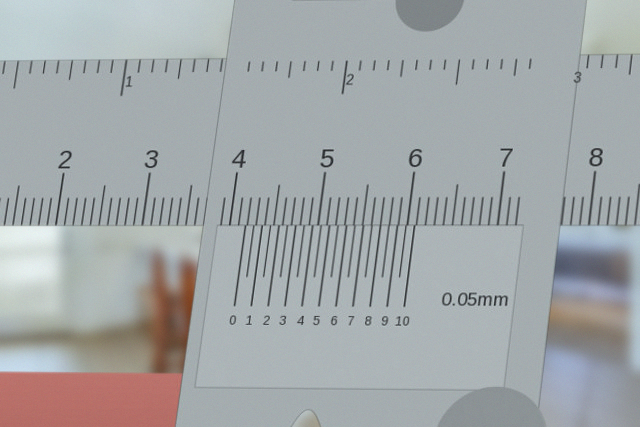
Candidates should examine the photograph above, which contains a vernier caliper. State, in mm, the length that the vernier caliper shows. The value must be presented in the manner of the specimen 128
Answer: 41.8
